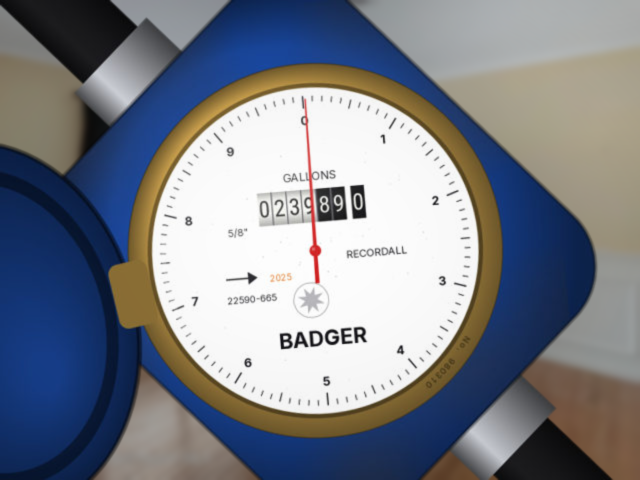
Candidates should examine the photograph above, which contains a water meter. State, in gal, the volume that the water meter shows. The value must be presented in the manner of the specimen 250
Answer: 239890.0
